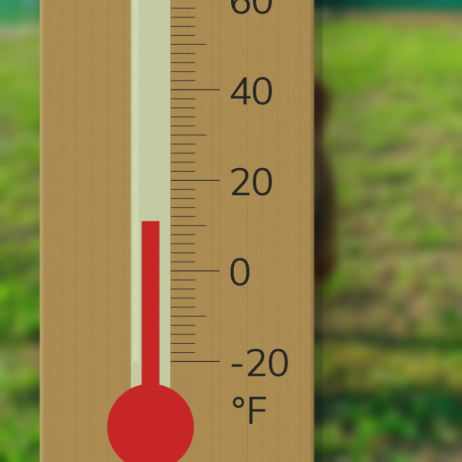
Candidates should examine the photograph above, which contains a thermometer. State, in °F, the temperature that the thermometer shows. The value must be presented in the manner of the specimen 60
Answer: 11
